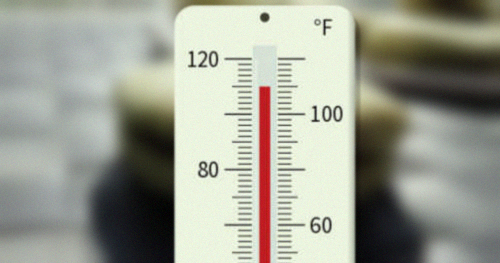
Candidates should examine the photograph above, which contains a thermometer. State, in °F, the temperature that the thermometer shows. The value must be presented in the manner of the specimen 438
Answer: 110
